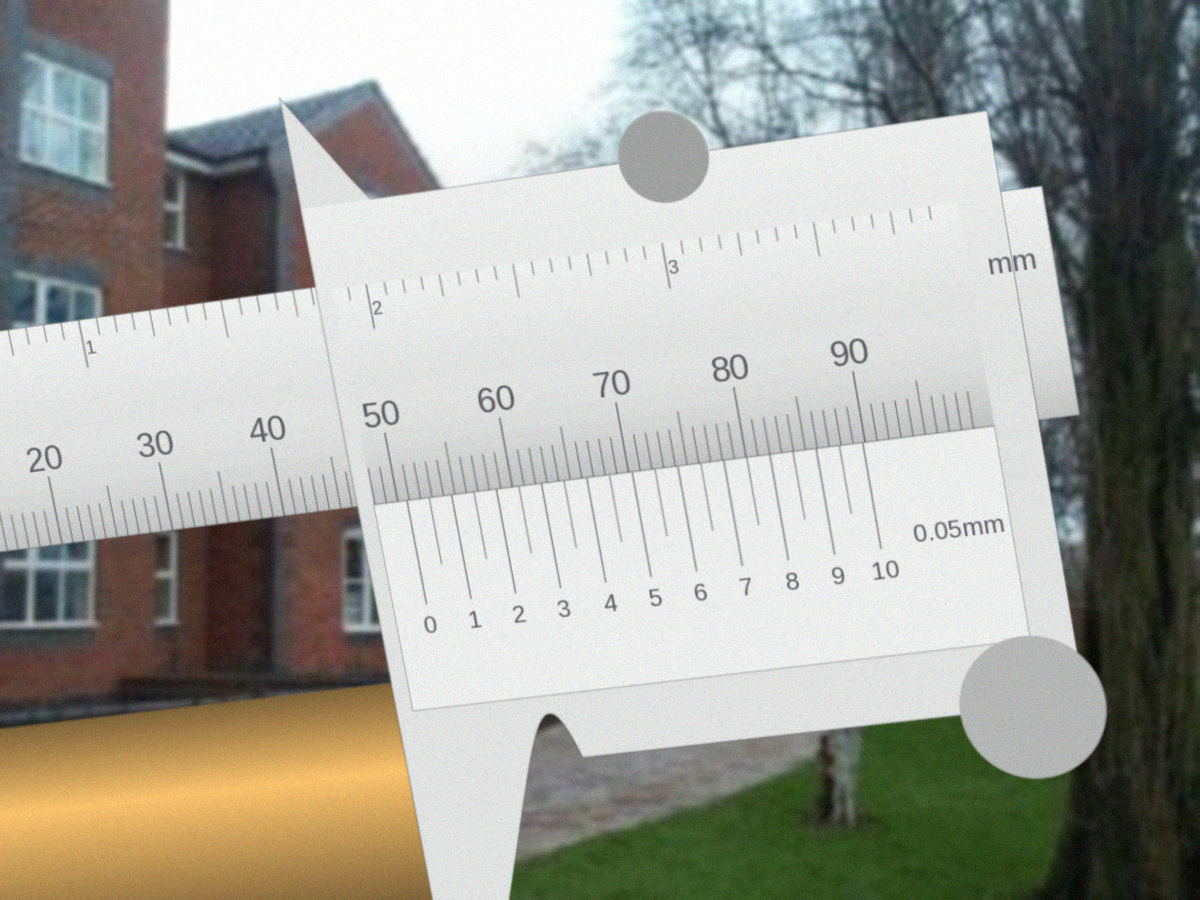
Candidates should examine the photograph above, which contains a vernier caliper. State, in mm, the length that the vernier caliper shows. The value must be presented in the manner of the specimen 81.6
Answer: 50.8
